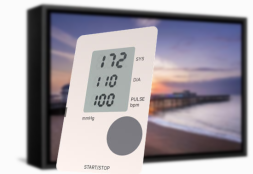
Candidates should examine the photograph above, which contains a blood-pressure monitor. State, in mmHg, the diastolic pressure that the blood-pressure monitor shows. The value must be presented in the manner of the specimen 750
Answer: 110
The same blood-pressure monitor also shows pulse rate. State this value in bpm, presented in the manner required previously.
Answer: 100
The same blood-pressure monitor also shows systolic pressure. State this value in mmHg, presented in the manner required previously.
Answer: 172
